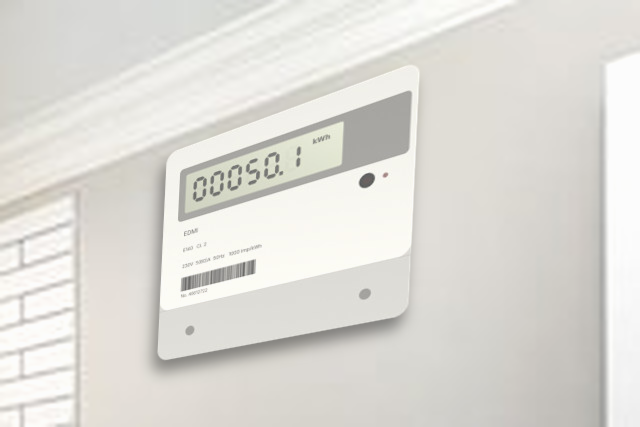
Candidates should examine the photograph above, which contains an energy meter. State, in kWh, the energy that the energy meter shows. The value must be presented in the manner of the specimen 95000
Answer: 50.1
